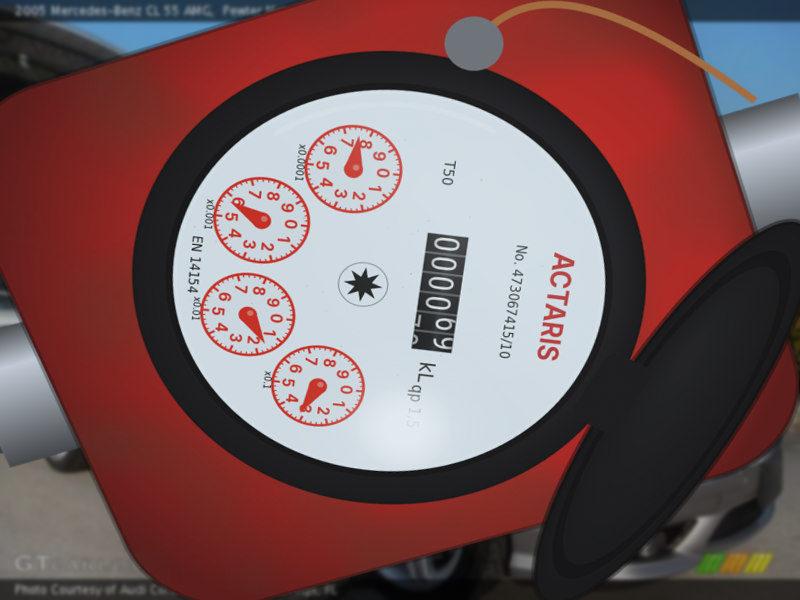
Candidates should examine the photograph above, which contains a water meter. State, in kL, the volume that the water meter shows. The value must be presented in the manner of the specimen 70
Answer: 69.3157
